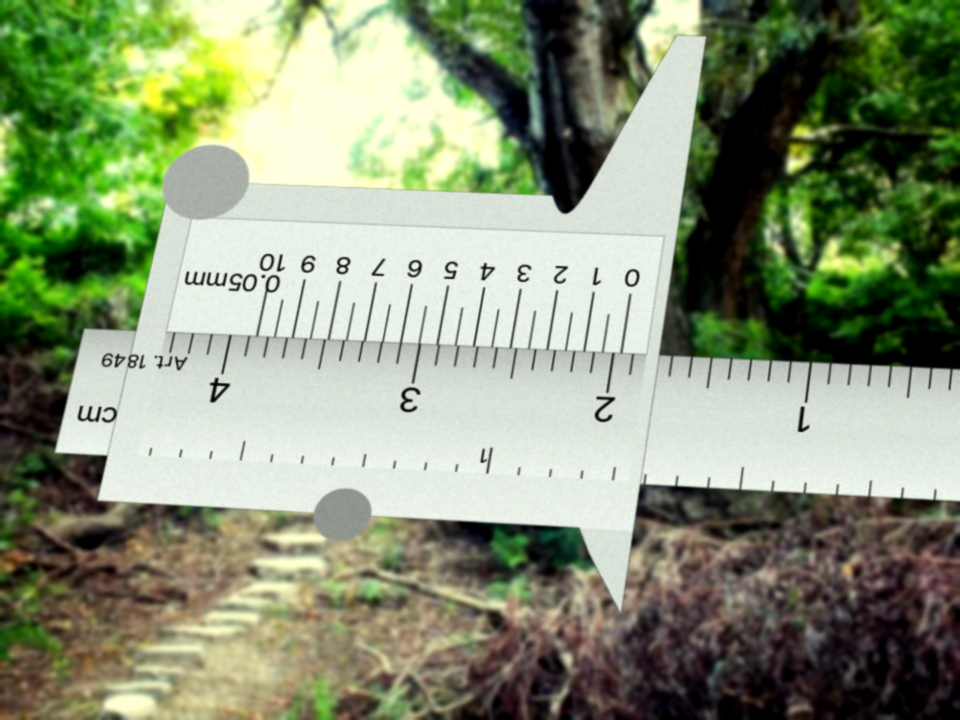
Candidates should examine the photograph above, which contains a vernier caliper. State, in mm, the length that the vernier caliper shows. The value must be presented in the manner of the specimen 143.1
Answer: 19.6
